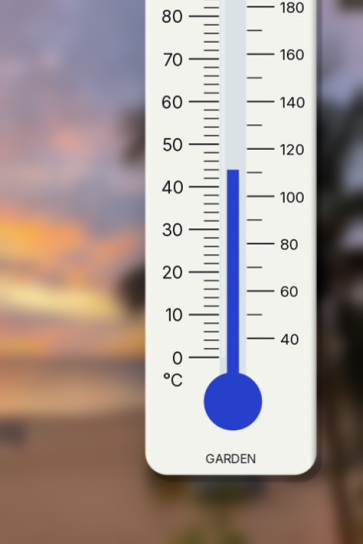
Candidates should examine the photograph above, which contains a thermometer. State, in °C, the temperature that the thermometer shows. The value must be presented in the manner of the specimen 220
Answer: 44
